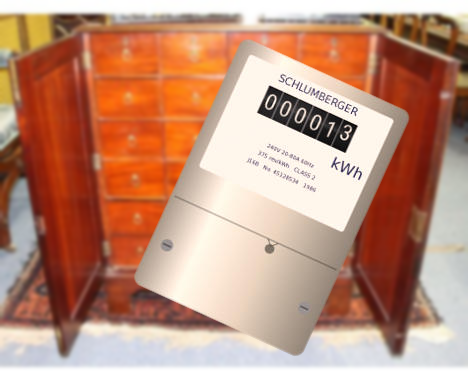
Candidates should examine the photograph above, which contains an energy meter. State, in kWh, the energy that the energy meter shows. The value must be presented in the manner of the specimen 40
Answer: 13
